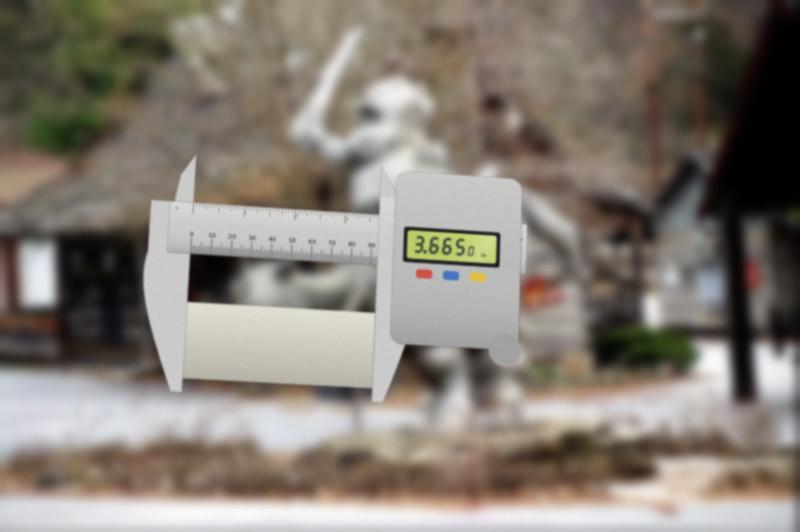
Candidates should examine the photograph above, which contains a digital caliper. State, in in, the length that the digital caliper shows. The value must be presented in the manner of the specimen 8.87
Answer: 3.6650
